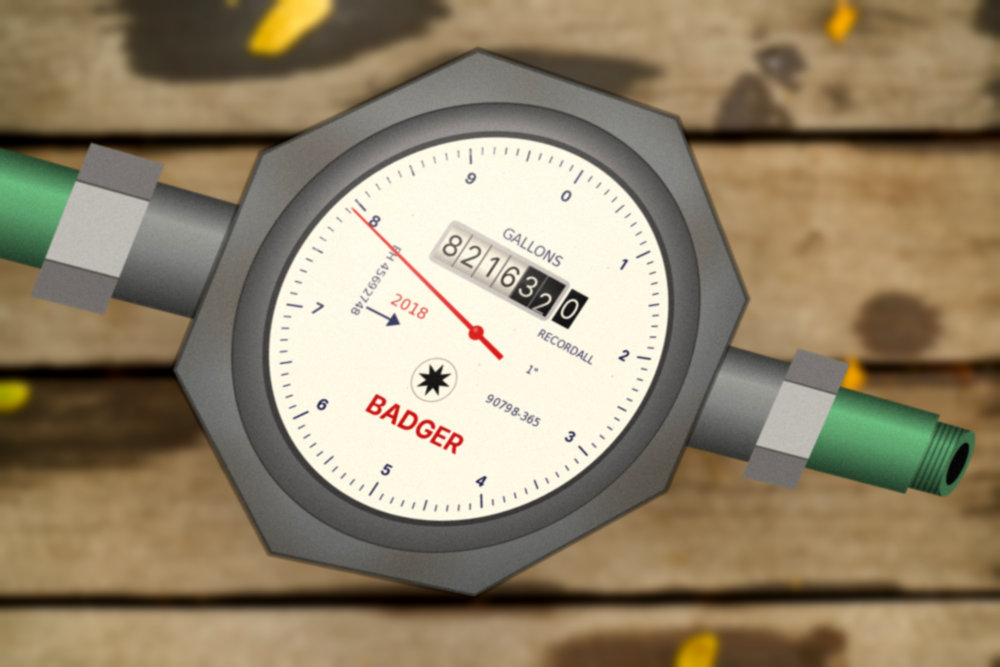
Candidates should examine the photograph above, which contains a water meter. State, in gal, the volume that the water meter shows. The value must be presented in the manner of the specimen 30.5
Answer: 8216317.9
